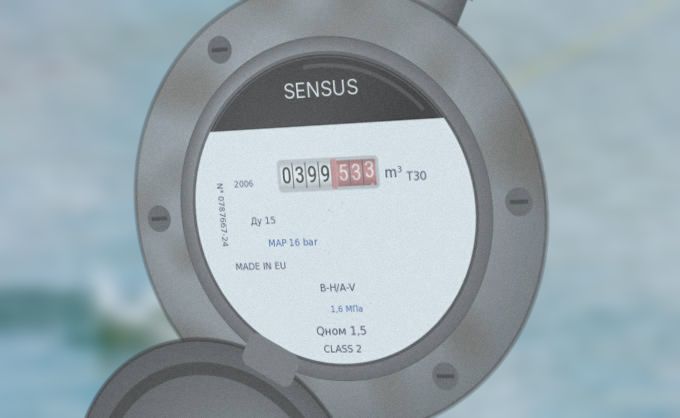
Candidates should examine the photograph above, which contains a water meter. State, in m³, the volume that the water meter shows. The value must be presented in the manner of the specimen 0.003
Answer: 399.533
